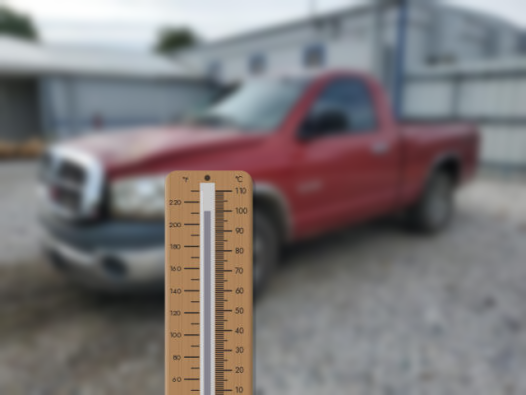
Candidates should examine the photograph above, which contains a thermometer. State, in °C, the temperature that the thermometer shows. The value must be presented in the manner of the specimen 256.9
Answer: 100
